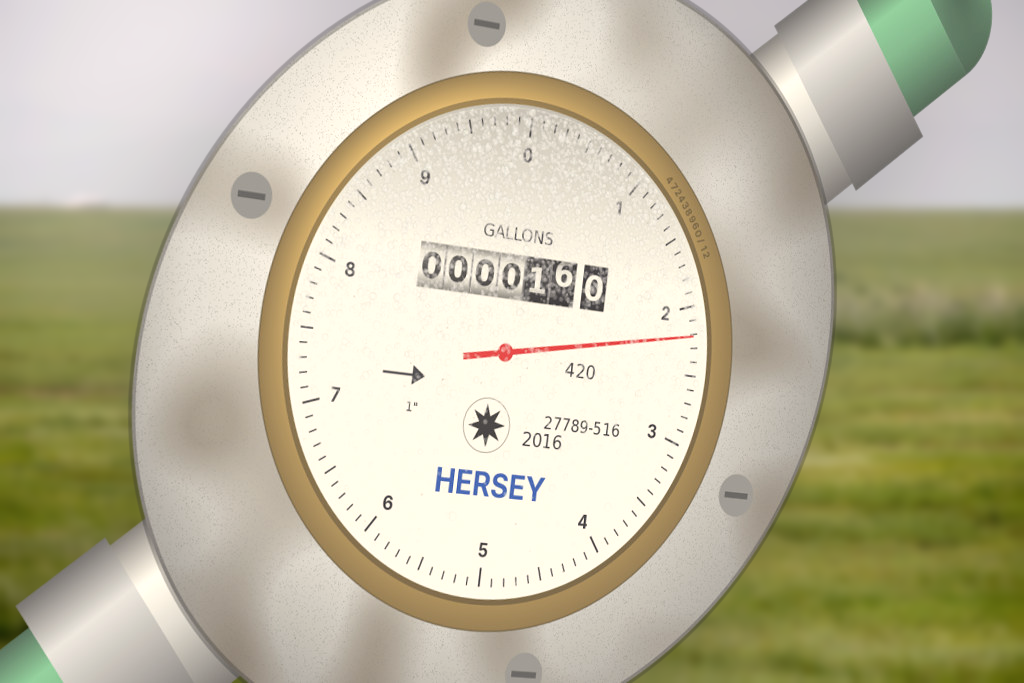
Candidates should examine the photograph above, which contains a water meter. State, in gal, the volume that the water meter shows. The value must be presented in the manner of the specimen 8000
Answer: 162.2
